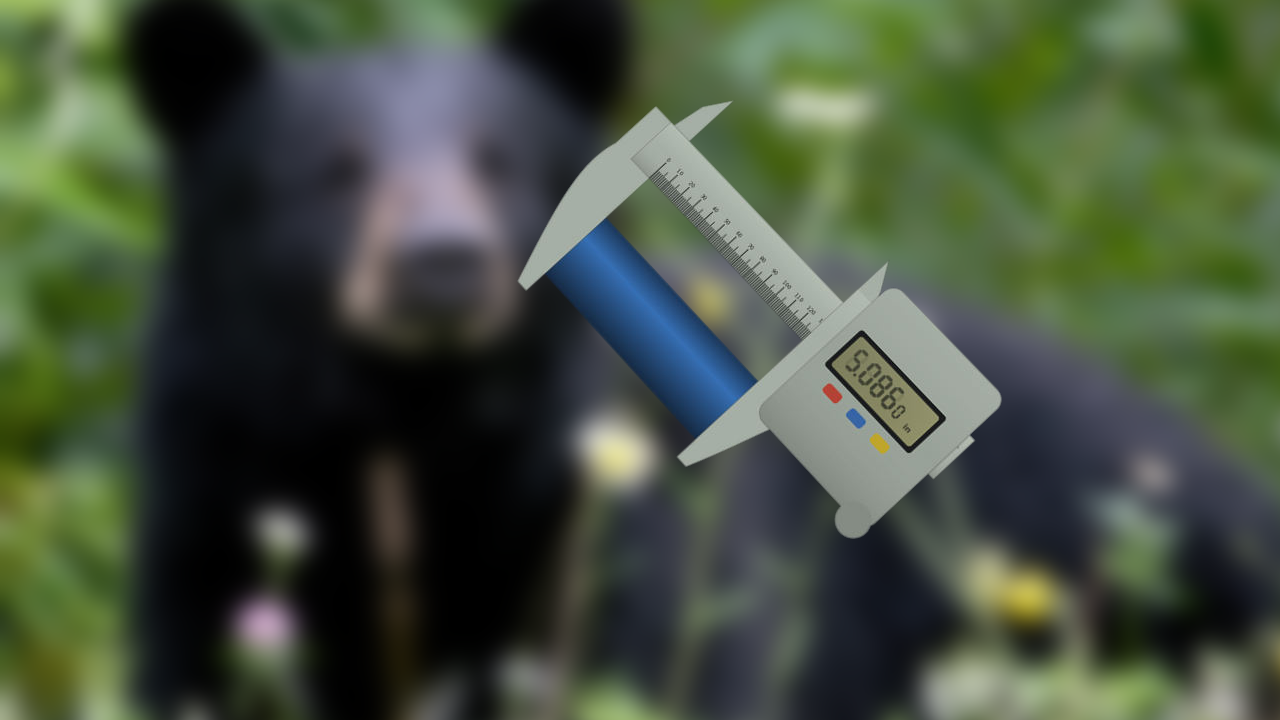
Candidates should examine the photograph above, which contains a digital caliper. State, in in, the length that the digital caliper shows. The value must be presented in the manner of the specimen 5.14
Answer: 5.0860
